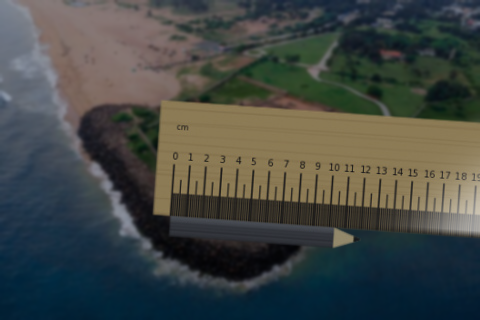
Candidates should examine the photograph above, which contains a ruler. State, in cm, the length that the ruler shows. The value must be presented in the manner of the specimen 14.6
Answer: 12
